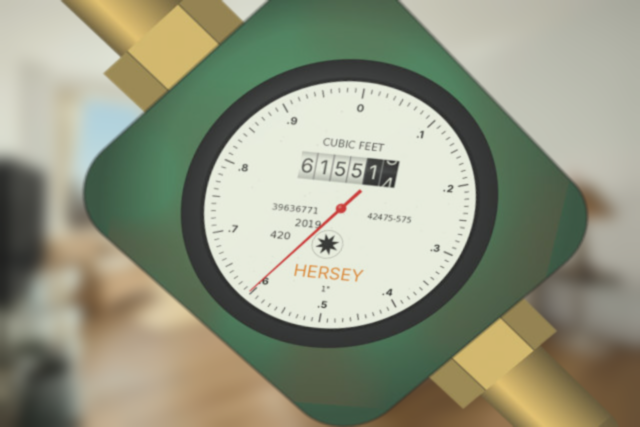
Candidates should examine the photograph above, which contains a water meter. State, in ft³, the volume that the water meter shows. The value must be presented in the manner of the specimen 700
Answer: 615513.60
